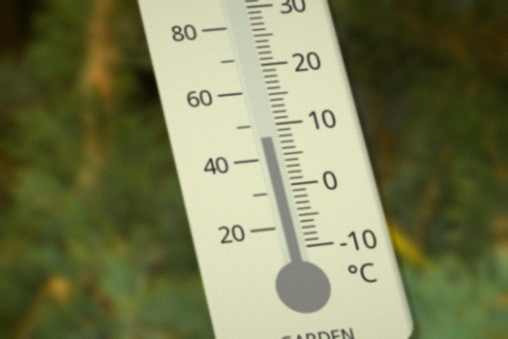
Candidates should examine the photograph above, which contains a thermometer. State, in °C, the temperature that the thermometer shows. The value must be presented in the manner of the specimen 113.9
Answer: 8
